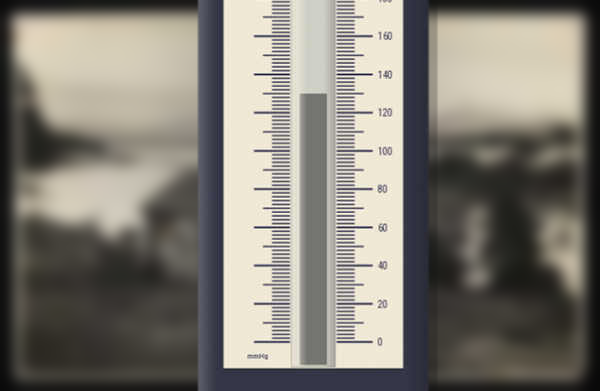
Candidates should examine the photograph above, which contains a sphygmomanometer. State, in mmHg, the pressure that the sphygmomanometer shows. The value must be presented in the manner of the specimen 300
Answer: 130
